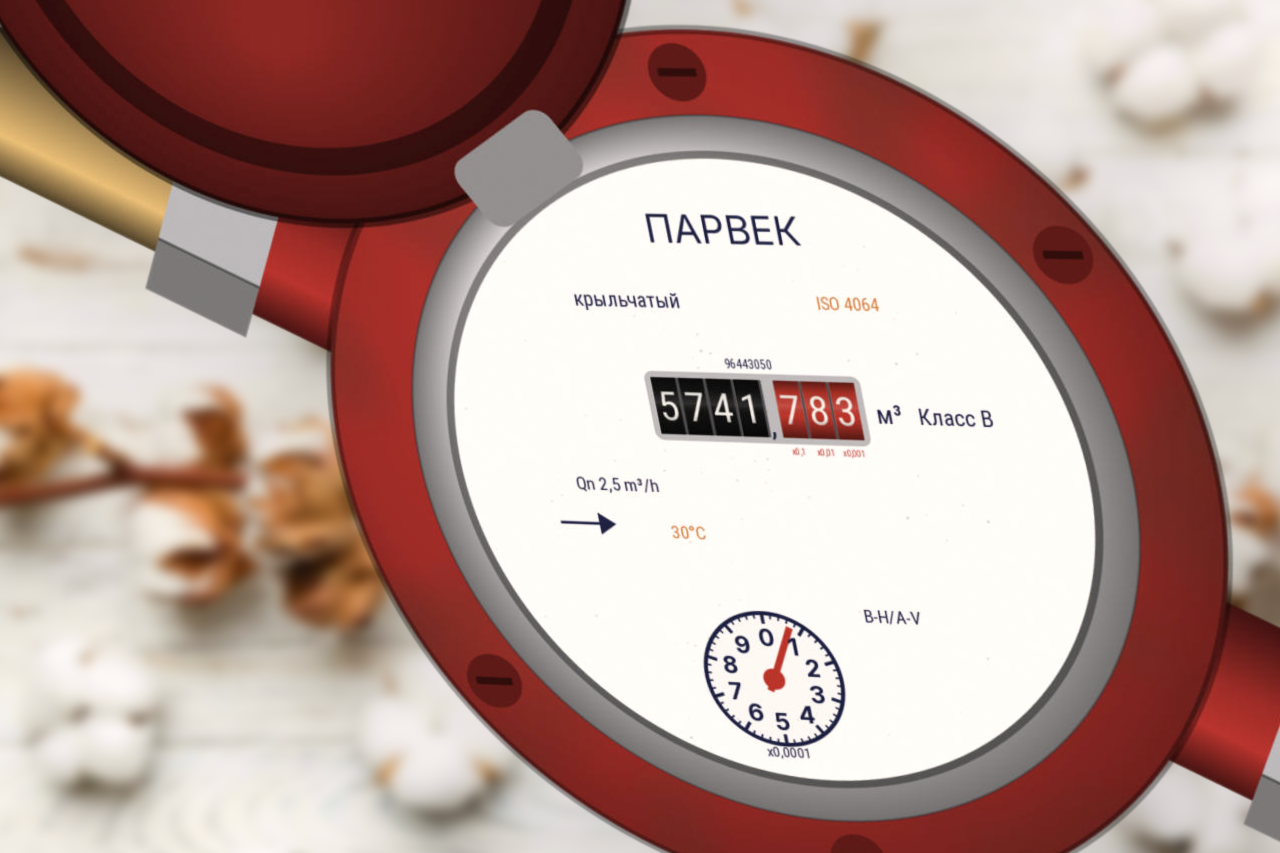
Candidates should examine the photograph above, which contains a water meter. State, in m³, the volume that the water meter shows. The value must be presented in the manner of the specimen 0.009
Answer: 5741.7830
